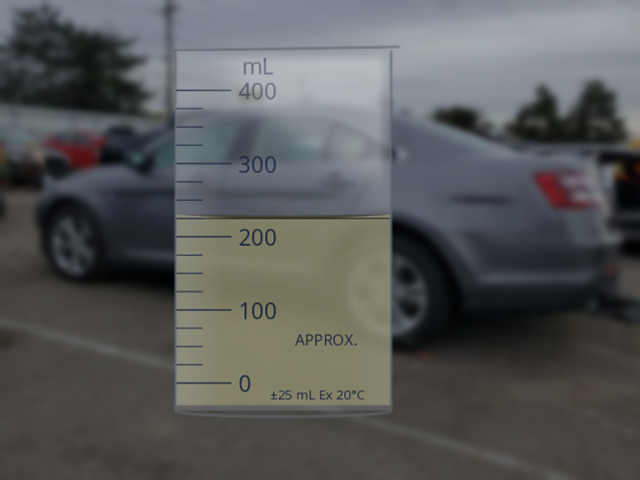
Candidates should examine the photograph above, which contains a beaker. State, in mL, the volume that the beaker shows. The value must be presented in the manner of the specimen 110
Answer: 225
